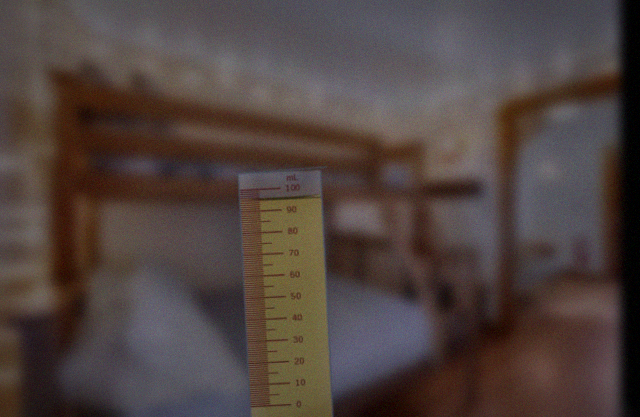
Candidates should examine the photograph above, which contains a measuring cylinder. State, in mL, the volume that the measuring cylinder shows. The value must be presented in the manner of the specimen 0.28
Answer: 95
